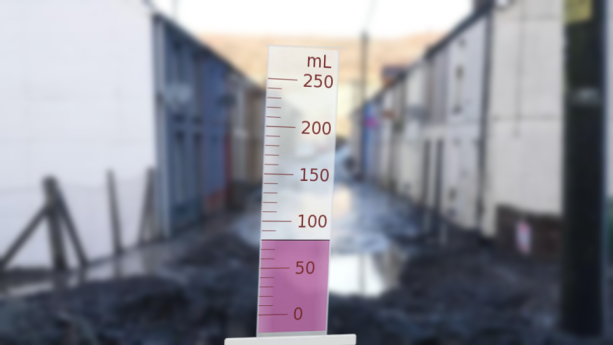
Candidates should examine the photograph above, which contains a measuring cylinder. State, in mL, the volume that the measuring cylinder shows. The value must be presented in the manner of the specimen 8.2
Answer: 80
